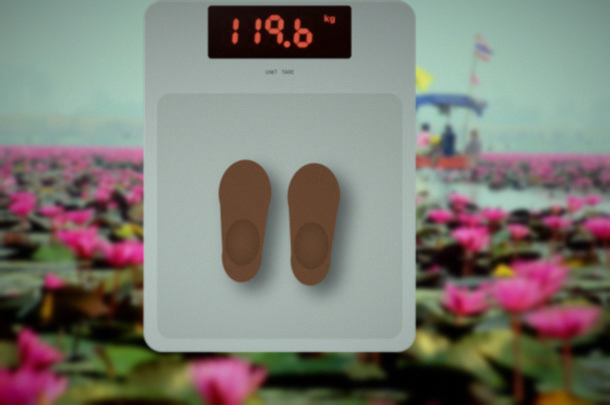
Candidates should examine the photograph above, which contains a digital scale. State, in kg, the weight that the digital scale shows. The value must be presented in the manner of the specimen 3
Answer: 119.6
